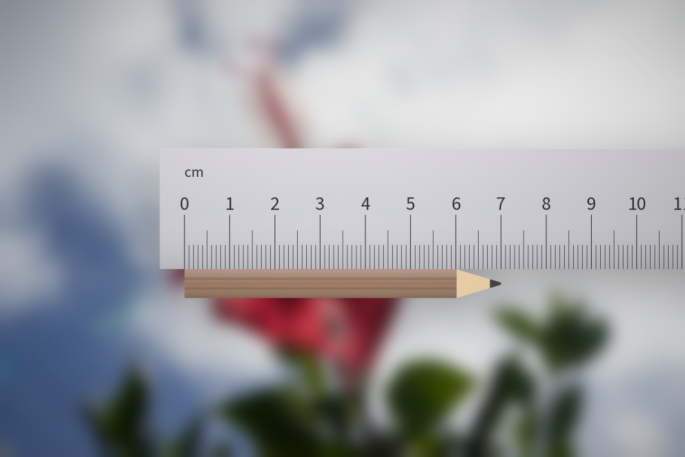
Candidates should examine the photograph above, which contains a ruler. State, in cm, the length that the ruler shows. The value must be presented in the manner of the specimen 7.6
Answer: 7
